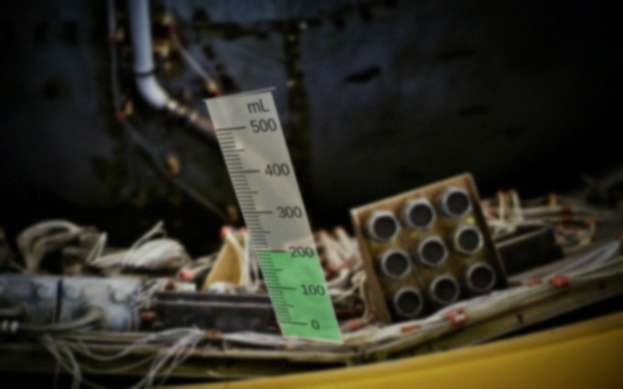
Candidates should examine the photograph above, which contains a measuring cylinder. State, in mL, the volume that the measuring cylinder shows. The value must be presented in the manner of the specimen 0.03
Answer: 200
